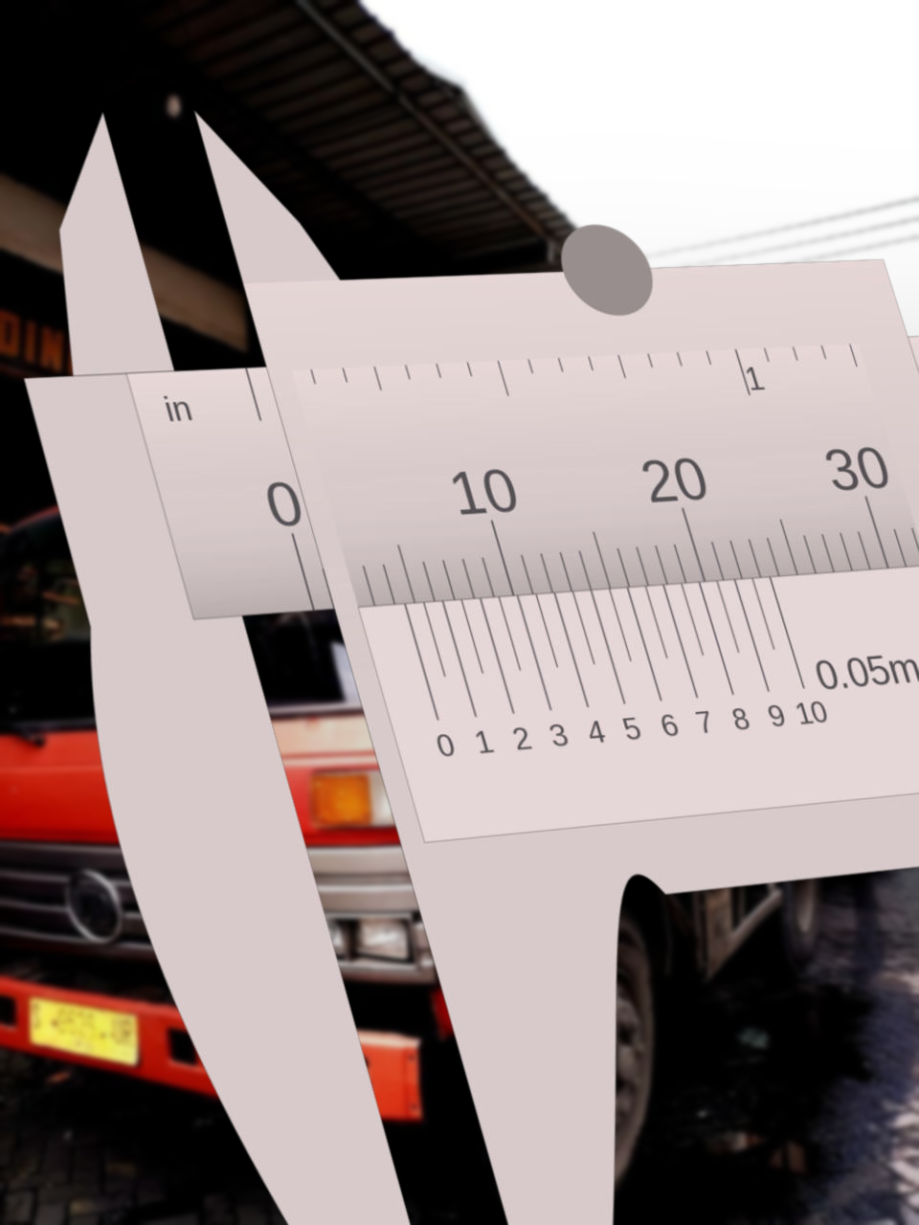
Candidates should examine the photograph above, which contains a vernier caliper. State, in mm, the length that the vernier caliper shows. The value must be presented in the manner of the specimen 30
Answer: 4.5
